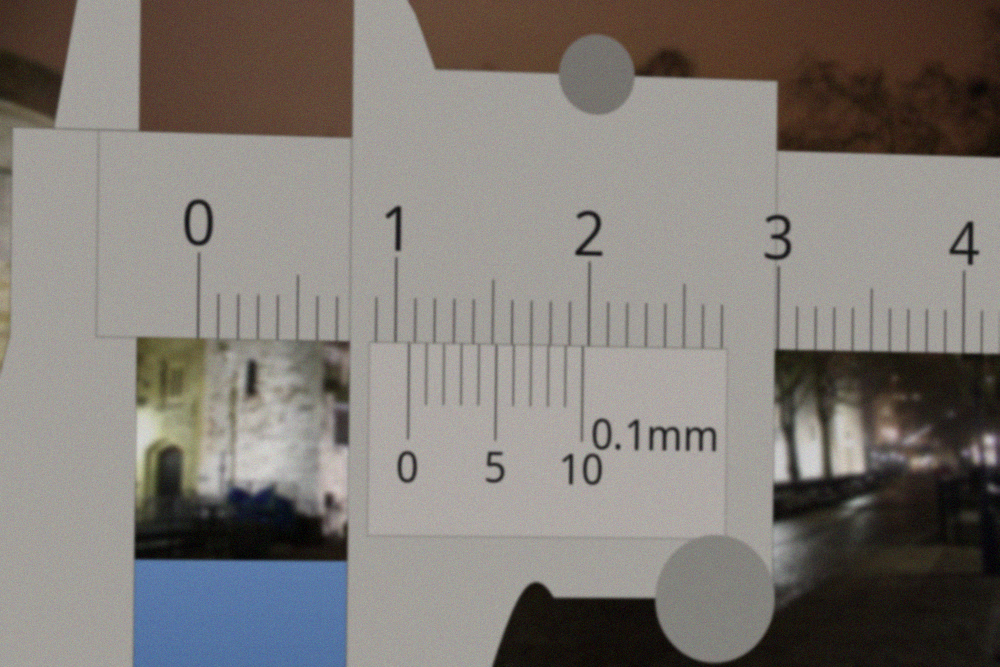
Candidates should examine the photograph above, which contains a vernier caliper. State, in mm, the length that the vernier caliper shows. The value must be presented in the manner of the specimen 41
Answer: 10.7
